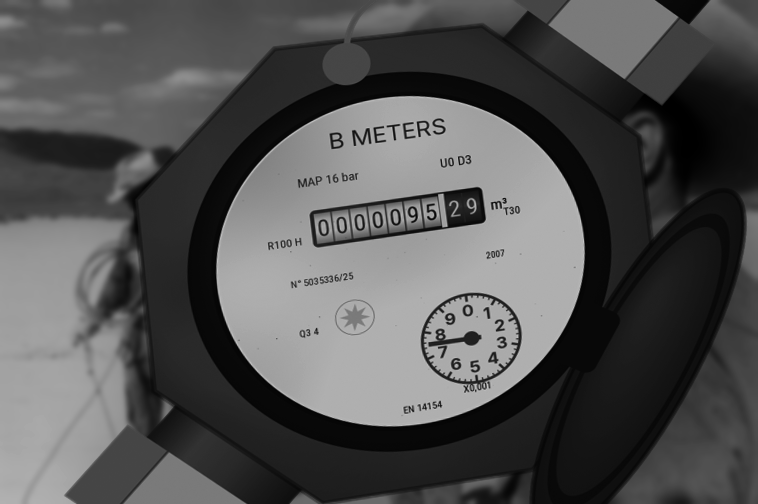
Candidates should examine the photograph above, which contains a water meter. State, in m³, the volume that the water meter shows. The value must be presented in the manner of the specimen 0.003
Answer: 95.297
